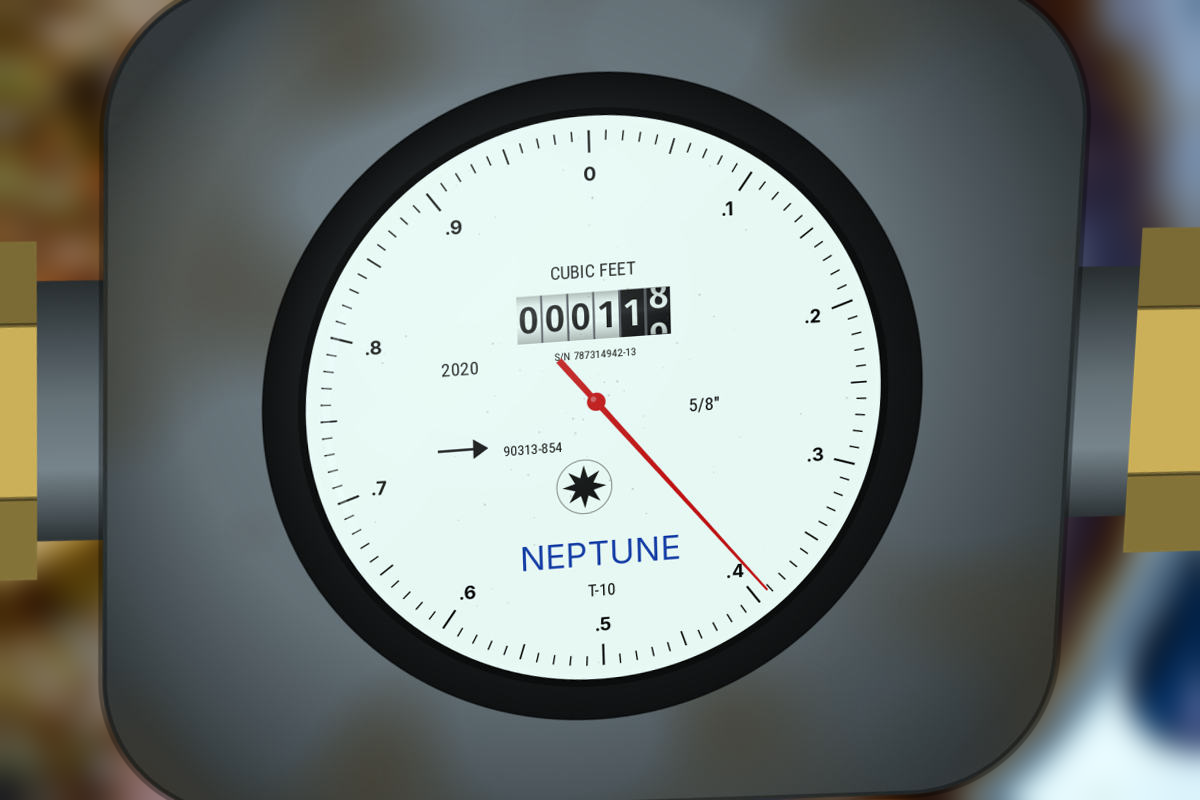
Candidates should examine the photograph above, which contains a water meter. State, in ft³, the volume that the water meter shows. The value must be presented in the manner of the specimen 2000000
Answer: 118.39
